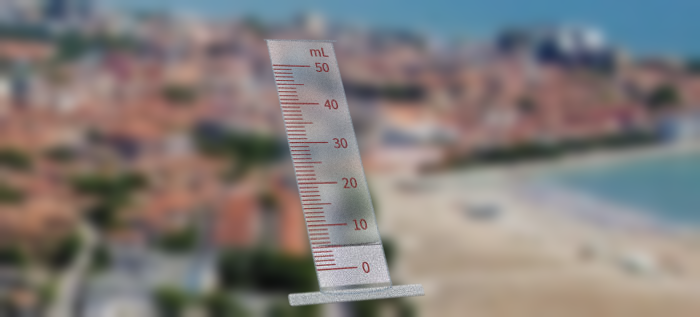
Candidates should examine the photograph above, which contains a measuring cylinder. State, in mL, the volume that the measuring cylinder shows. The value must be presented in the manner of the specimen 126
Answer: 5
